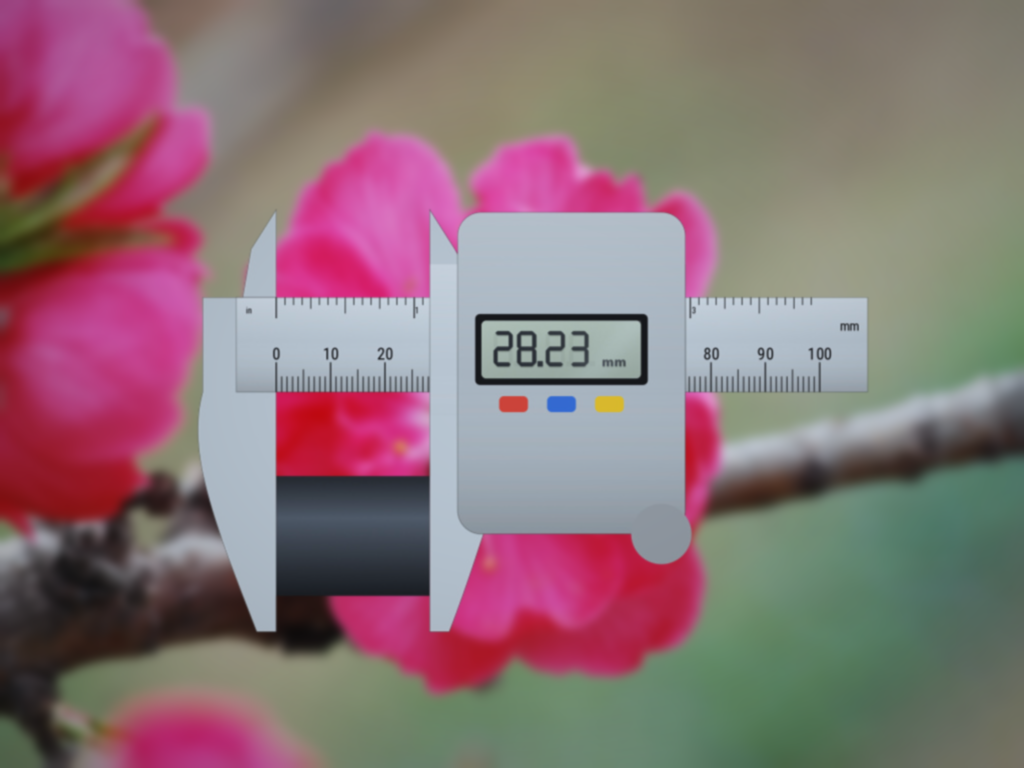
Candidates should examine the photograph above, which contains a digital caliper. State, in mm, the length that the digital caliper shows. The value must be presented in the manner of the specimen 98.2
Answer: 28.23
